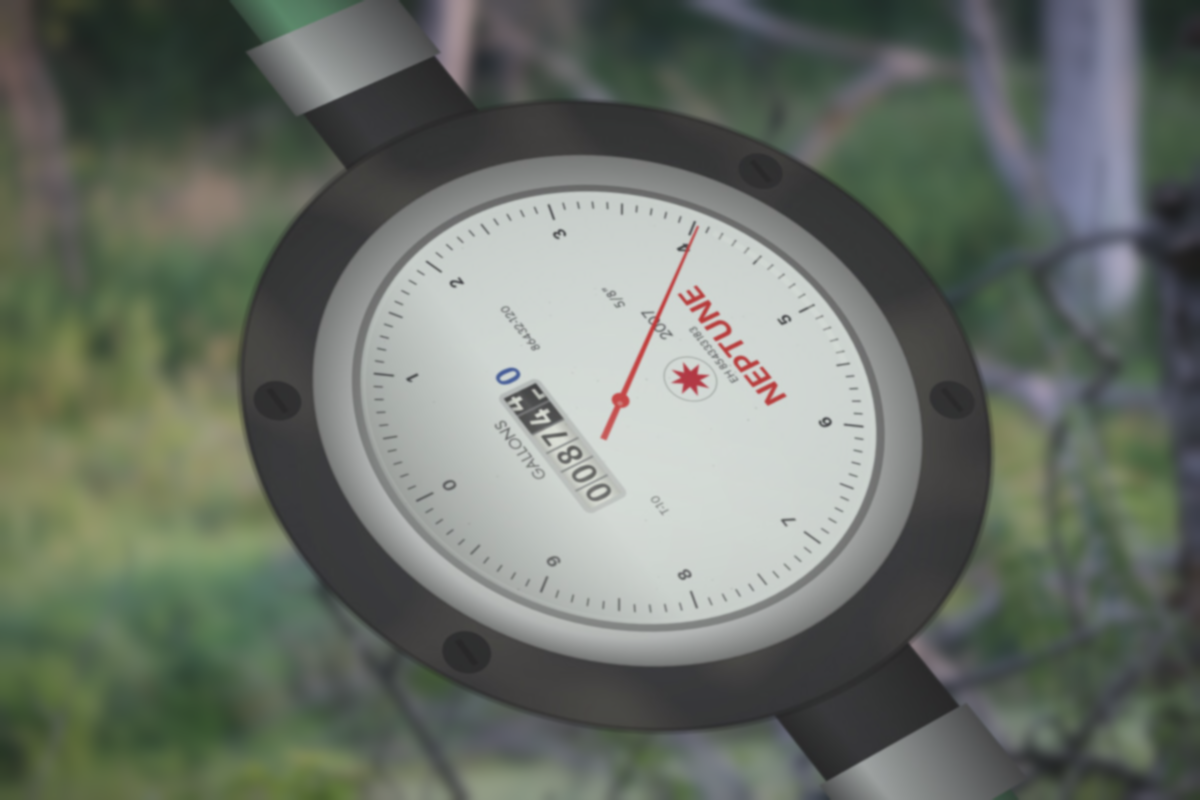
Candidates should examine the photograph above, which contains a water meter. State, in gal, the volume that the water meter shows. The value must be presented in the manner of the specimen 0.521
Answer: 87444.0
